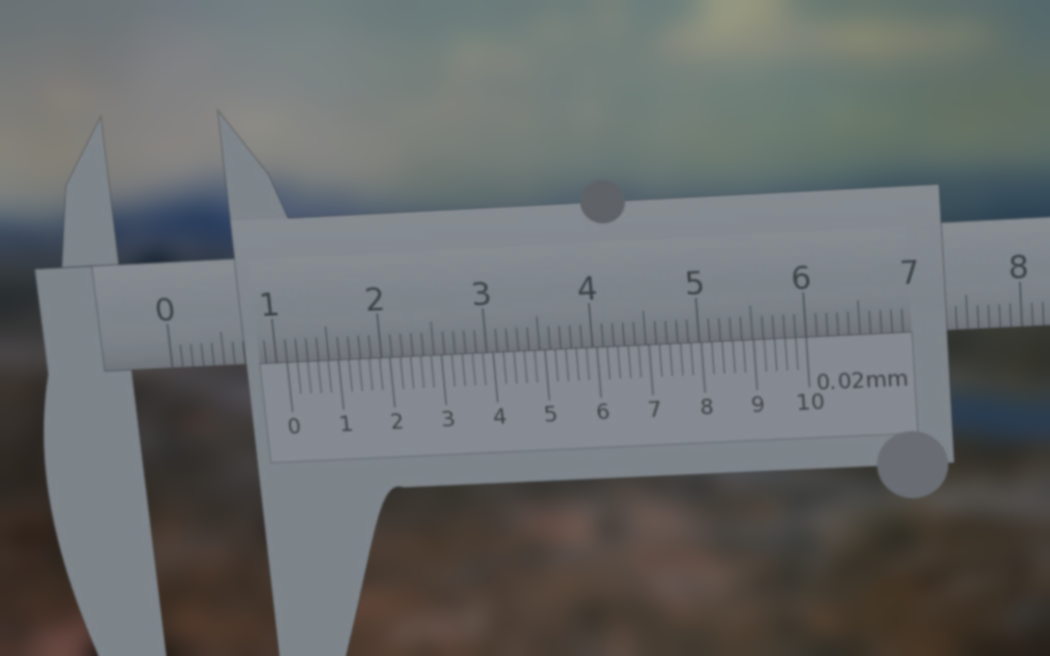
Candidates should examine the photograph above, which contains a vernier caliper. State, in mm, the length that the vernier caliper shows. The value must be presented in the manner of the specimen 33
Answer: 11.0
